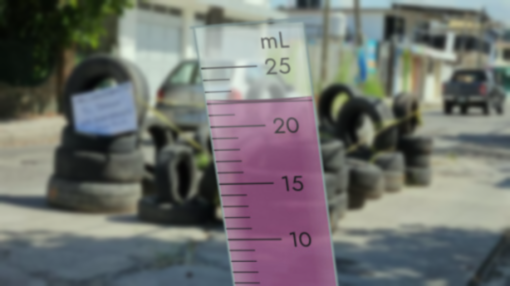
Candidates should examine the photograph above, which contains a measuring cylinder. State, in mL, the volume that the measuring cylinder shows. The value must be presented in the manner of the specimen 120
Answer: 22
